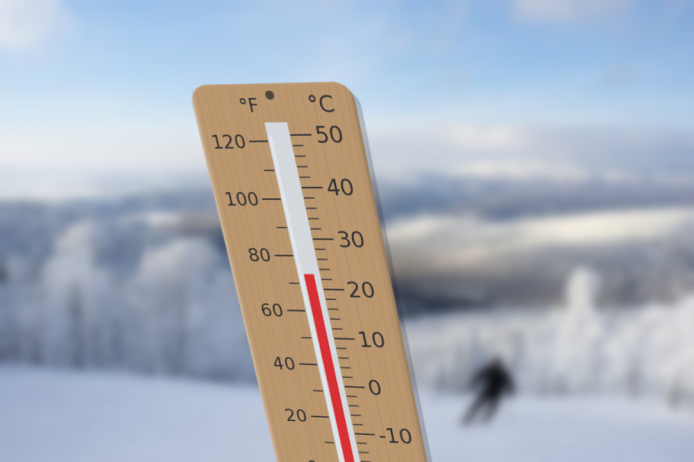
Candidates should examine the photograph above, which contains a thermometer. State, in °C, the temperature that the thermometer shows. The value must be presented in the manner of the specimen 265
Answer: 23
